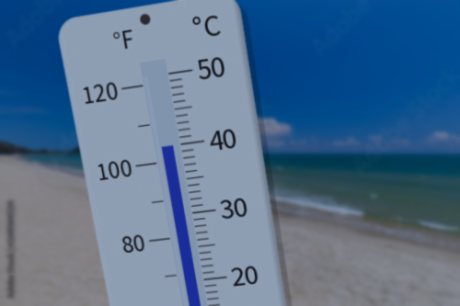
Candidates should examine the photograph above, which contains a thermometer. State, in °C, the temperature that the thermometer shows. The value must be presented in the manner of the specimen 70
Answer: 40
